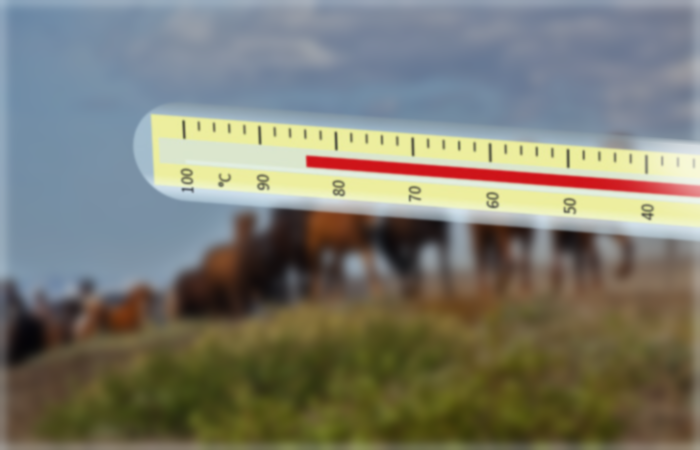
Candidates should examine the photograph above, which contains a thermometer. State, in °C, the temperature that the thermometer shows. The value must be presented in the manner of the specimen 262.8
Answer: 84
